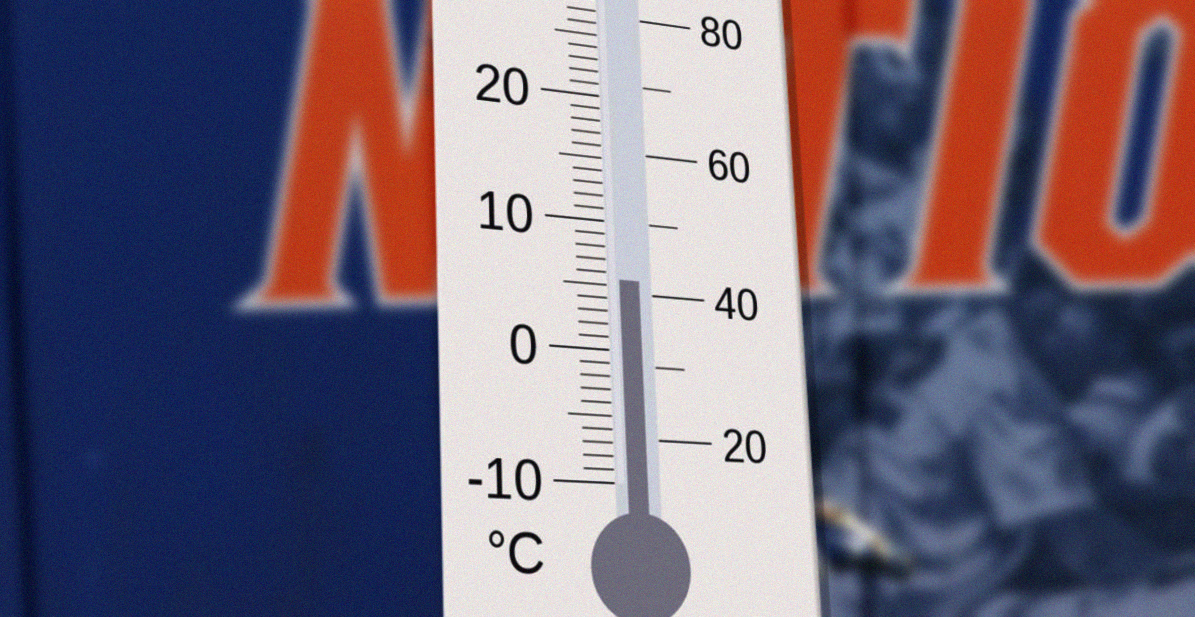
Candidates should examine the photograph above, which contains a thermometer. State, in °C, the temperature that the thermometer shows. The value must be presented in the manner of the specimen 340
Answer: 5.5
